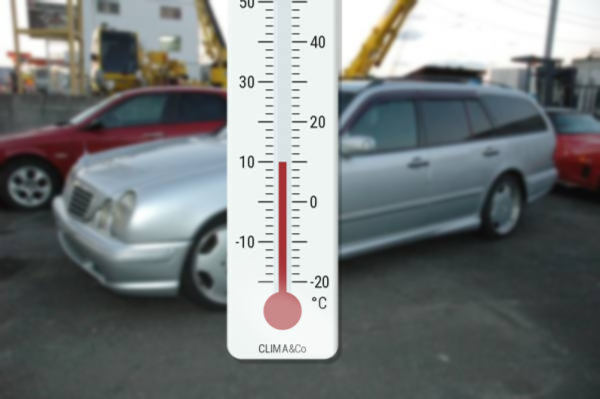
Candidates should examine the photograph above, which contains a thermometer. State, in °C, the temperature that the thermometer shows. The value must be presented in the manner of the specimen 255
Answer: 10
